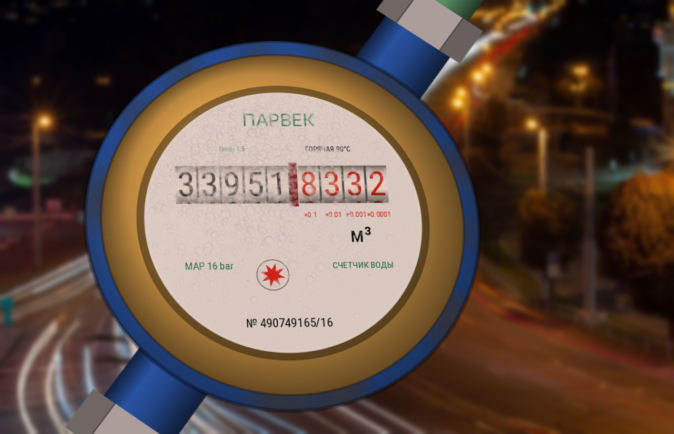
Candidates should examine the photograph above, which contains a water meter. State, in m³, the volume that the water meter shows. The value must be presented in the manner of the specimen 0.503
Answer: 33951.8332
